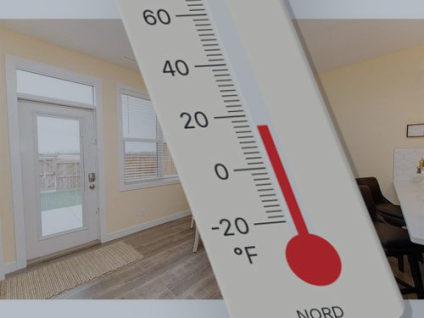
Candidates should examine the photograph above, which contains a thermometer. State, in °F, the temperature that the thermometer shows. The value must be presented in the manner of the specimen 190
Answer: 16
